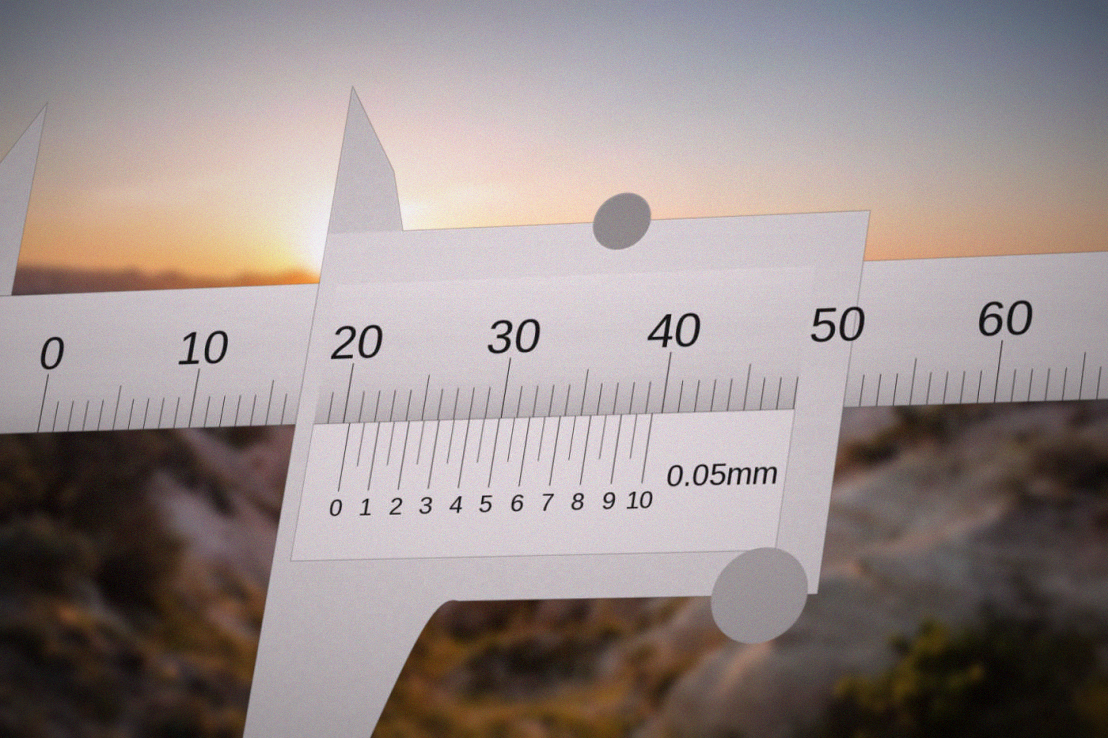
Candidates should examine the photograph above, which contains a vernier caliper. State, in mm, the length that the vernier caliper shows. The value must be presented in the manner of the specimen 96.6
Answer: 20.4
